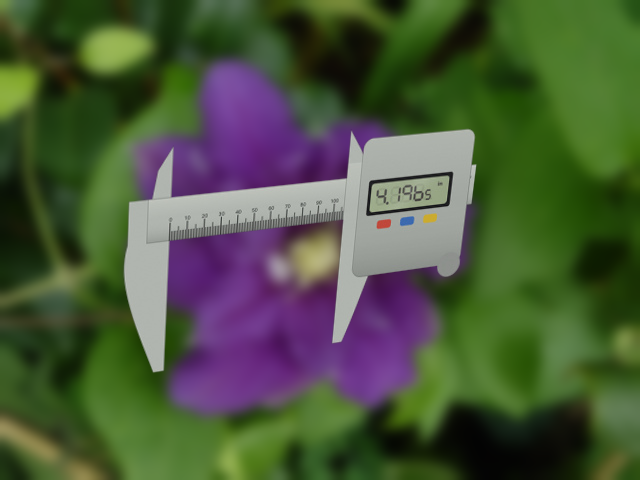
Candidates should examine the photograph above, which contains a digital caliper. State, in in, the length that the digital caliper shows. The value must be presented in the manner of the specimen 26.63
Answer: 4.1965
